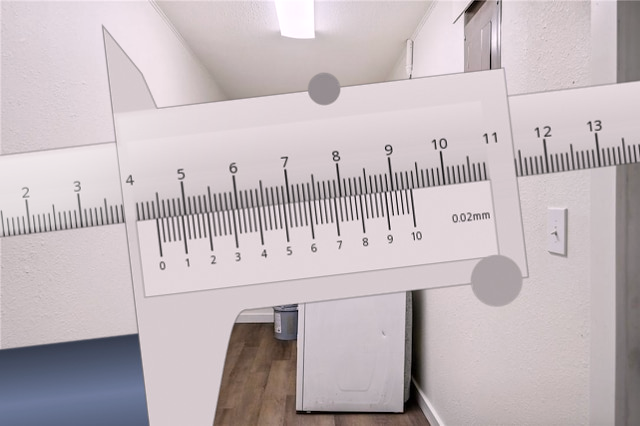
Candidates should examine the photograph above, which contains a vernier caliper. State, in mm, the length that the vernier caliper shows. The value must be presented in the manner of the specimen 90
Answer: 44.5
